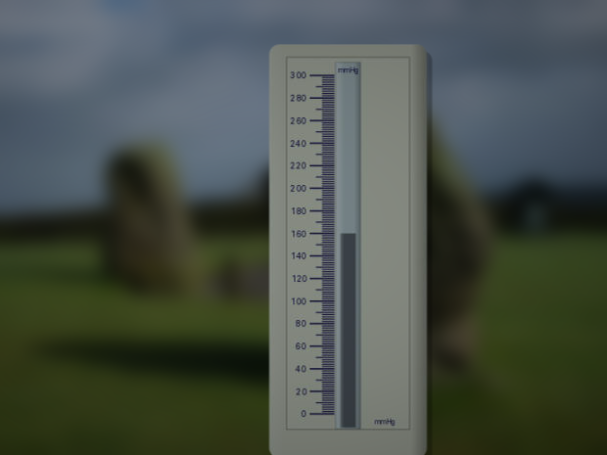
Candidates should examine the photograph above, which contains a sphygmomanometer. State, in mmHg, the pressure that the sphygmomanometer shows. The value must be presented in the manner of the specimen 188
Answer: 160
